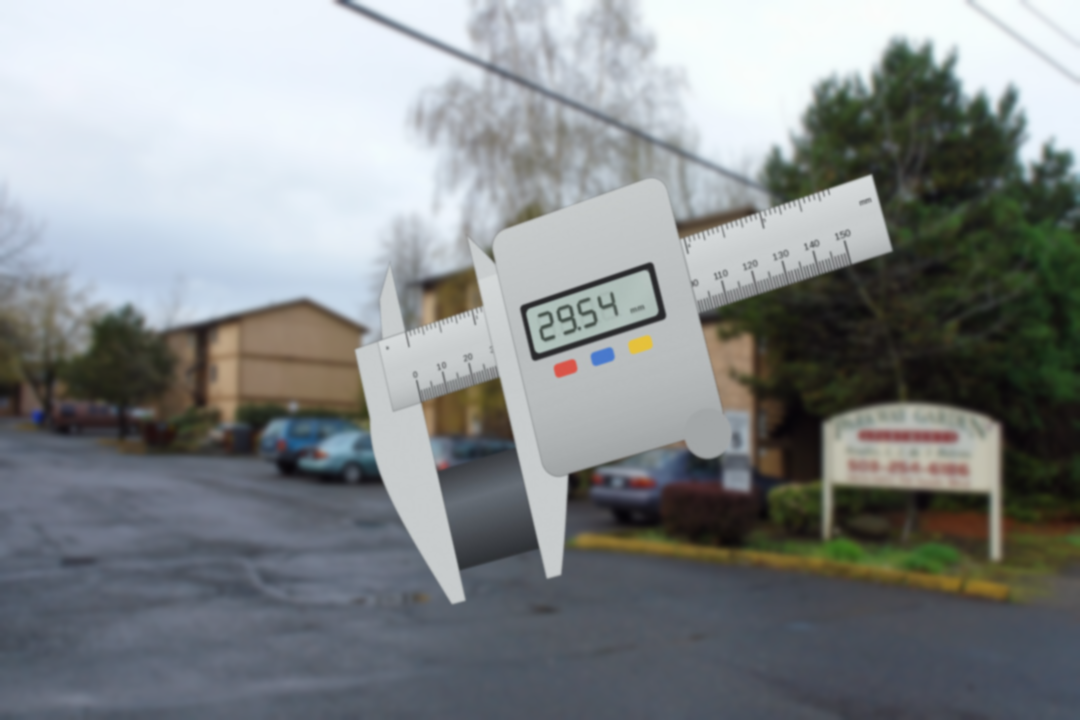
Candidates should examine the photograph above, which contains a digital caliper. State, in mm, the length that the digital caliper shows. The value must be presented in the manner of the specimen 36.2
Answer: 29.54
